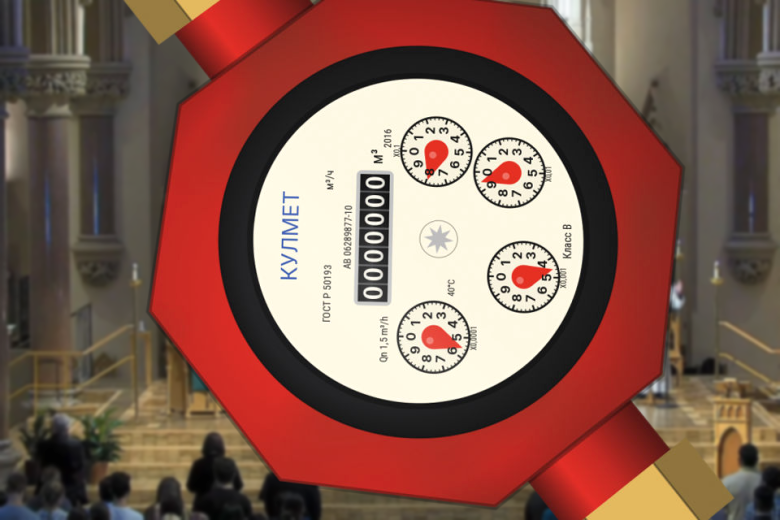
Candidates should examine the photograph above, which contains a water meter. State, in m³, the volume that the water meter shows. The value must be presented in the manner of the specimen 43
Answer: 0.7945
